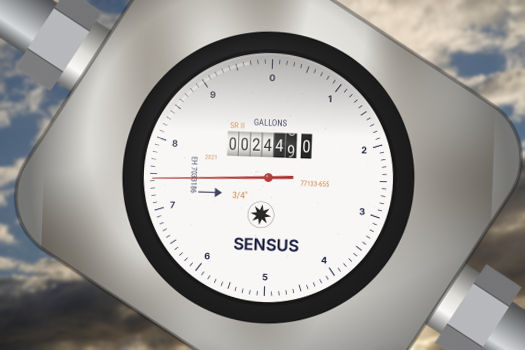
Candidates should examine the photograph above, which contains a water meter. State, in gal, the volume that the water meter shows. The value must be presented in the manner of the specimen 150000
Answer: 24487.4
